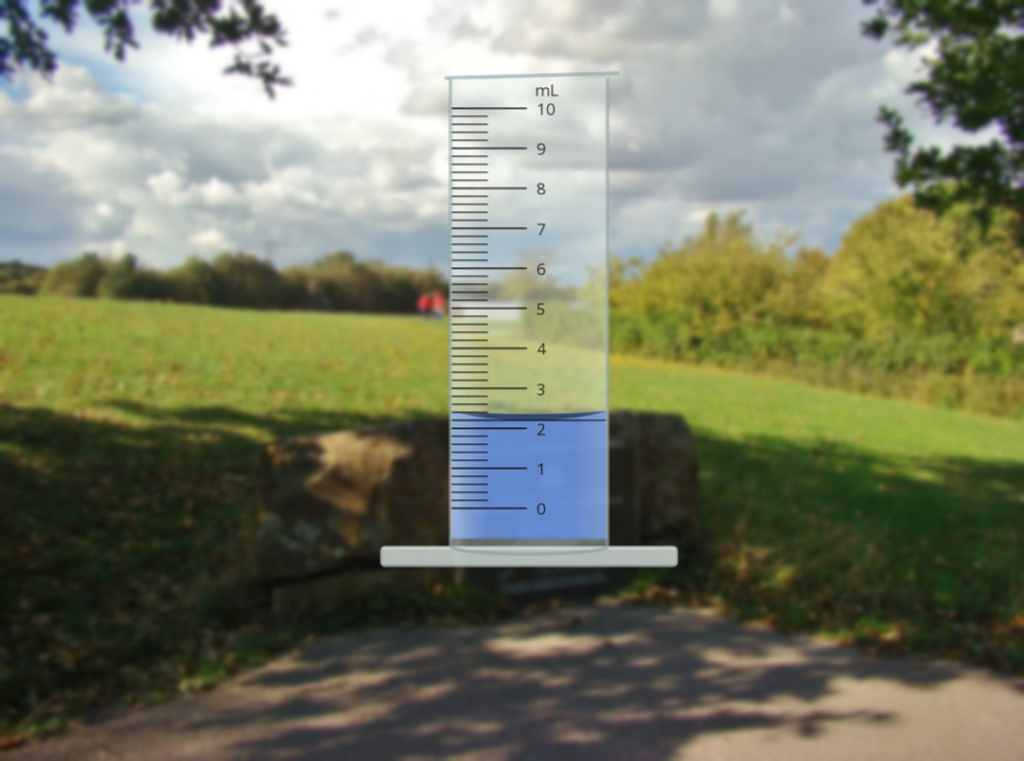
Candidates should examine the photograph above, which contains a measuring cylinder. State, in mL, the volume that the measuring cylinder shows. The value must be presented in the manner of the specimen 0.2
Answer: 2.2
